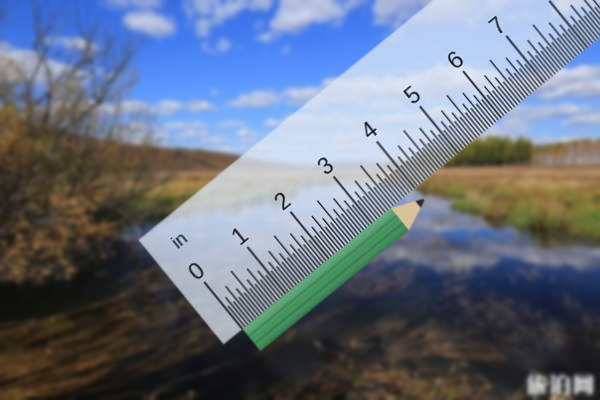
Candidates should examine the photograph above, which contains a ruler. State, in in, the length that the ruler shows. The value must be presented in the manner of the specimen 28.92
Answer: 4
